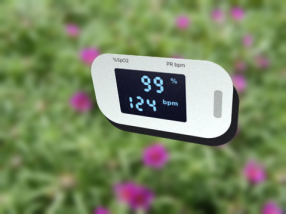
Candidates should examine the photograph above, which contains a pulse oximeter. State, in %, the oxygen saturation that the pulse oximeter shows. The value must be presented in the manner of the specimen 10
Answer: 99
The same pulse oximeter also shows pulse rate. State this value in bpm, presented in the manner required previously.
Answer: 124
